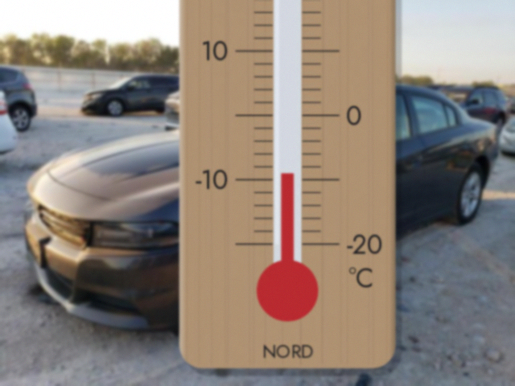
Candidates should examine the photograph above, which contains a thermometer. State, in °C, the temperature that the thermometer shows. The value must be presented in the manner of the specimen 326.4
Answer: -9
